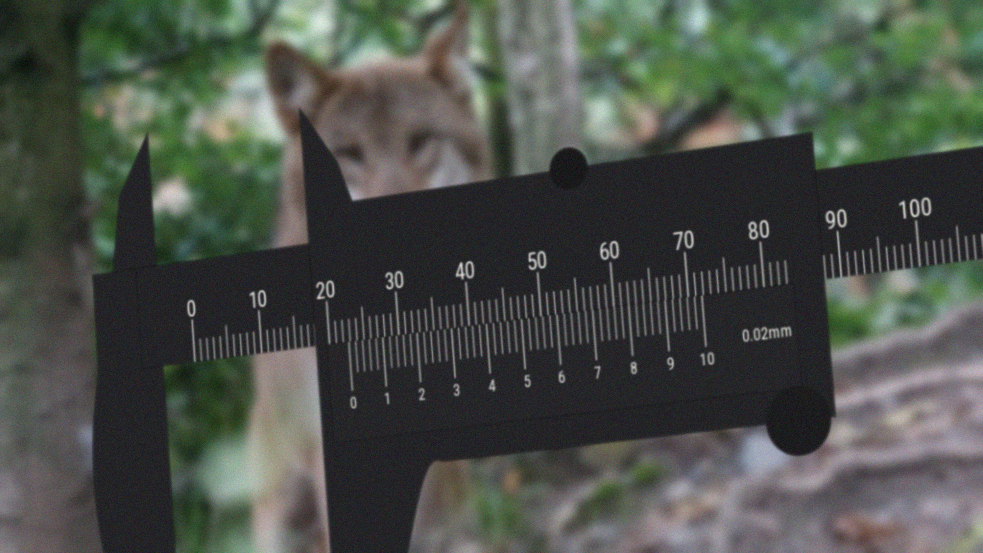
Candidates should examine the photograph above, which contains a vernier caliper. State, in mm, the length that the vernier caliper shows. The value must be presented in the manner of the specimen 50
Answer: 22.8
